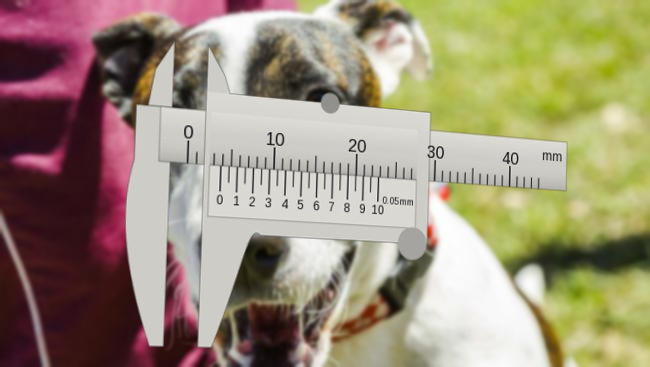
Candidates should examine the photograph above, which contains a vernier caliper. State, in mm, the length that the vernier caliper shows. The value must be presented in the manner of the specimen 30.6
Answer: 3.8
